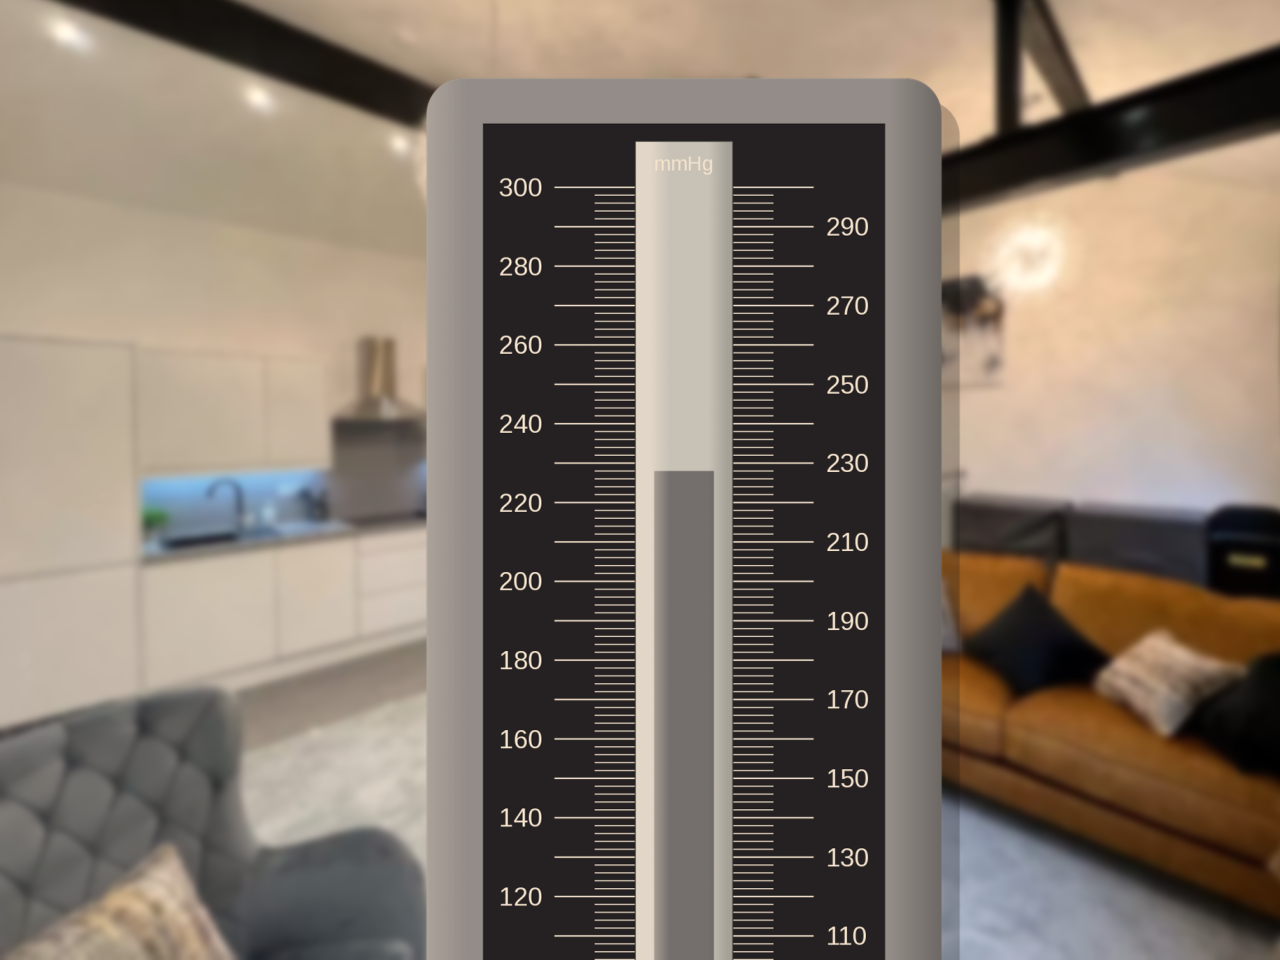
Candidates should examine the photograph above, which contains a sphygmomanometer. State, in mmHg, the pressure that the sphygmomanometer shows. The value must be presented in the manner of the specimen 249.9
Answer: 228
